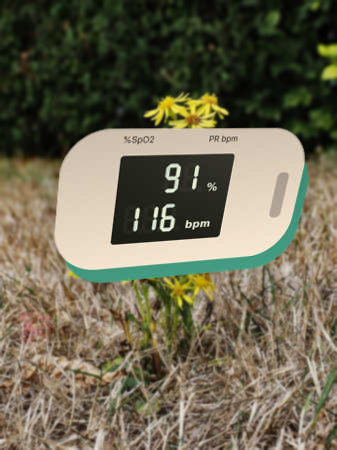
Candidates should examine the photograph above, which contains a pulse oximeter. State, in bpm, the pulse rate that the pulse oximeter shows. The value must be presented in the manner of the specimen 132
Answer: 116
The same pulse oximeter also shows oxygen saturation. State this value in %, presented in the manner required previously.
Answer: 91
